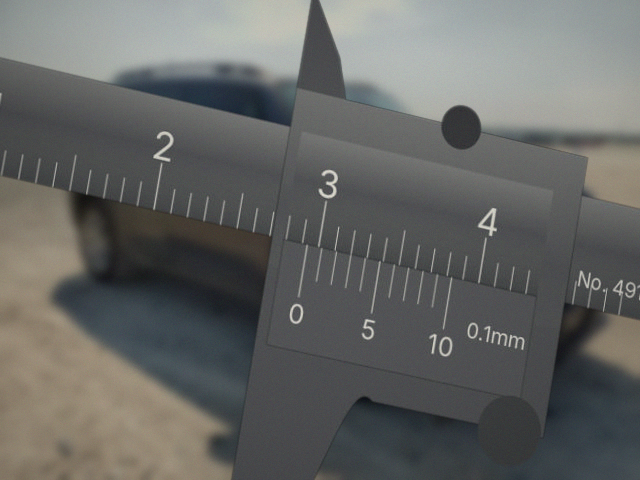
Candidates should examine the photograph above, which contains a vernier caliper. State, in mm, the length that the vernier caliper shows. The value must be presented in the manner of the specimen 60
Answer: 29.3
